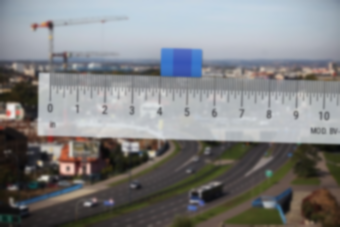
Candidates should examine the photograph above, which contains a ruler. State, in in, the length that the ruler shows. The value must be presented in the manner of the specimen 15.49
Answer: 1.5
